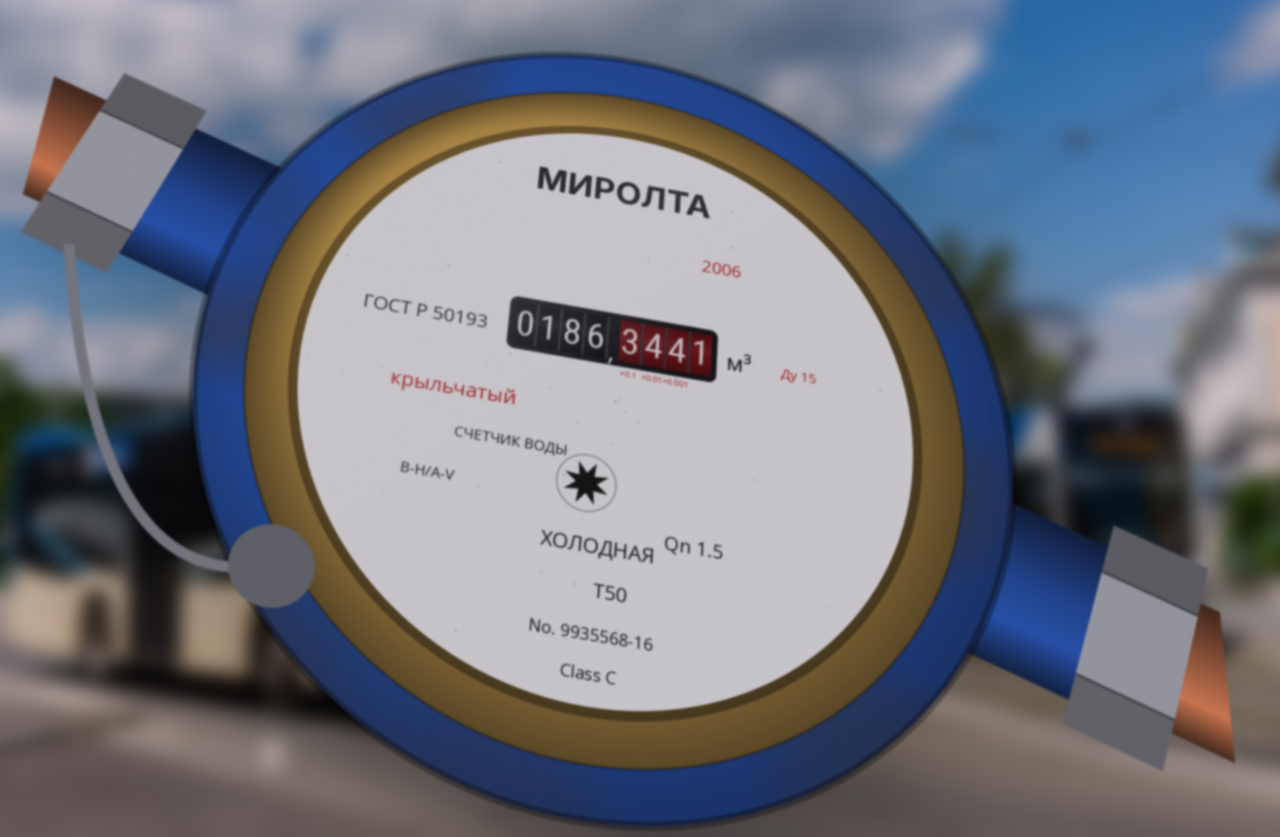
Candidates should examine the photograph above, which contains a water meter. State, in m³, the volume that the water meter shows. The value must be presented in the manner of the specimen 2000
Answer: 186.3441
